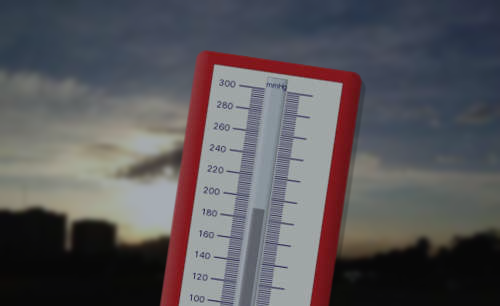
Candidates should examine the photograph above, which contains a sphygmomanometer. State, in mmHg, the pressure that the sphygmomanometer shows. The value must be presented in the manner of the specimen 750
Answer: 190
